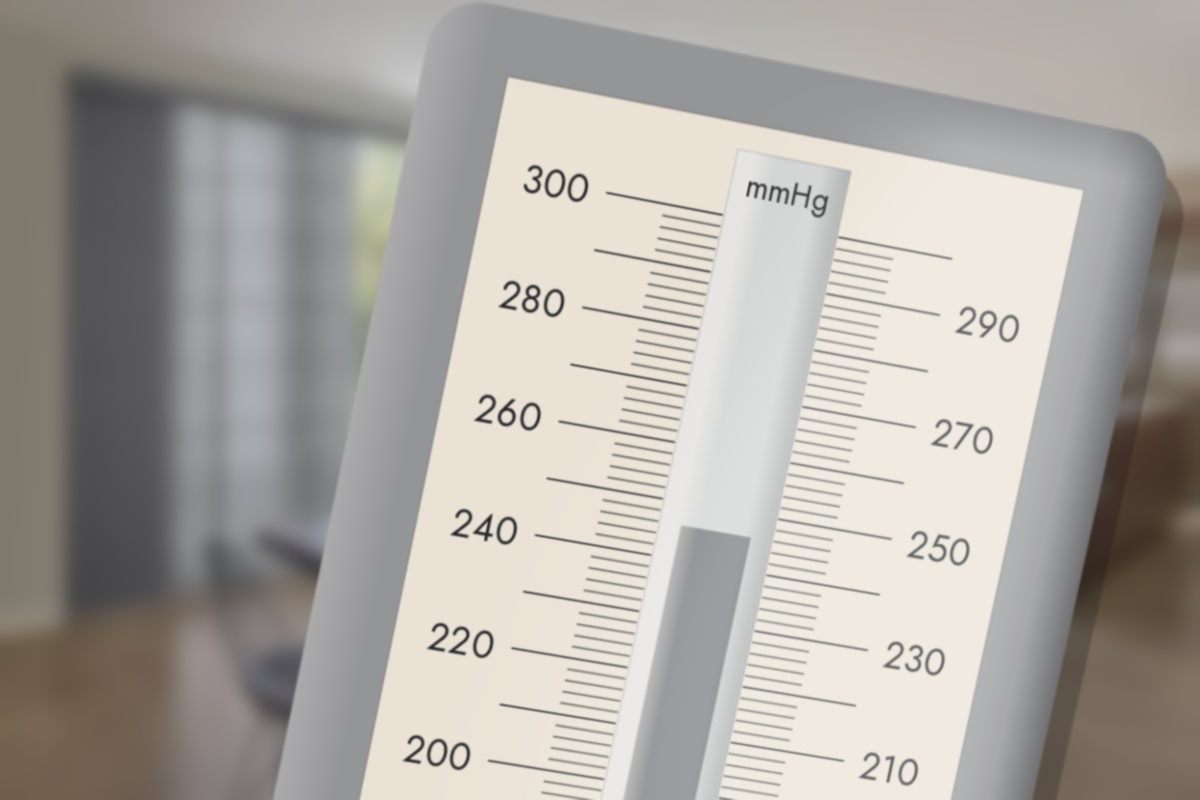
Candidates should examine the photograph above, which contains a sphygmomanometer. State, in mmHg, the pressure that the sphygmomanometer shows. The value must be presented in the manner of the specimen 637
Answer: 246
